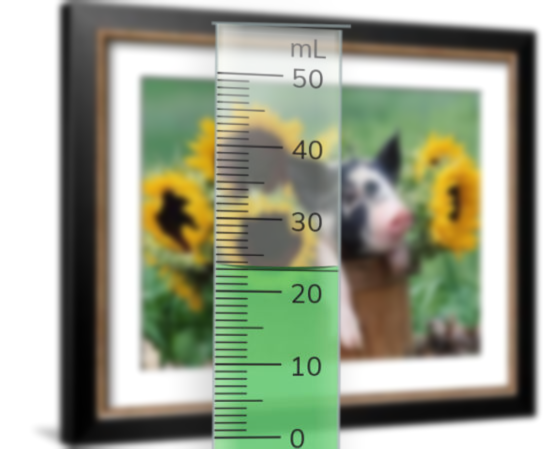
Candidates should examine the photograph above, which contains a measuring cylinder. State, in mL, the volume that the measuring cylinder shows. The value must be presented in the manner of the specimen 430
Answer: 23
